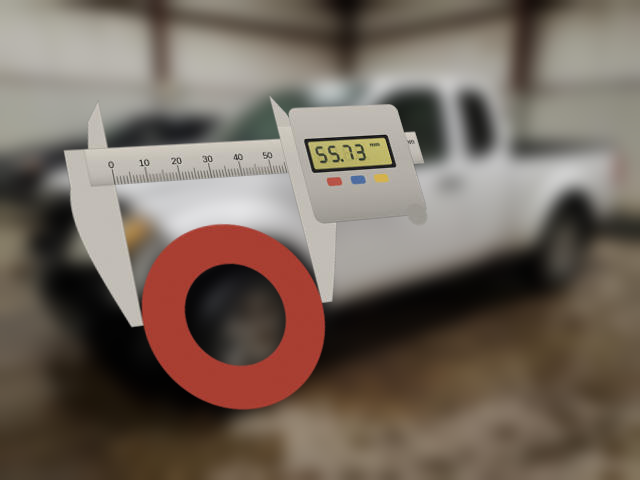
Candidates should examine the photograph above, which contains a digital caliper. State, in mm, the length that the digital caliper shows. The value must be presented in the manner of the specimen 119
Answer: 55.73
